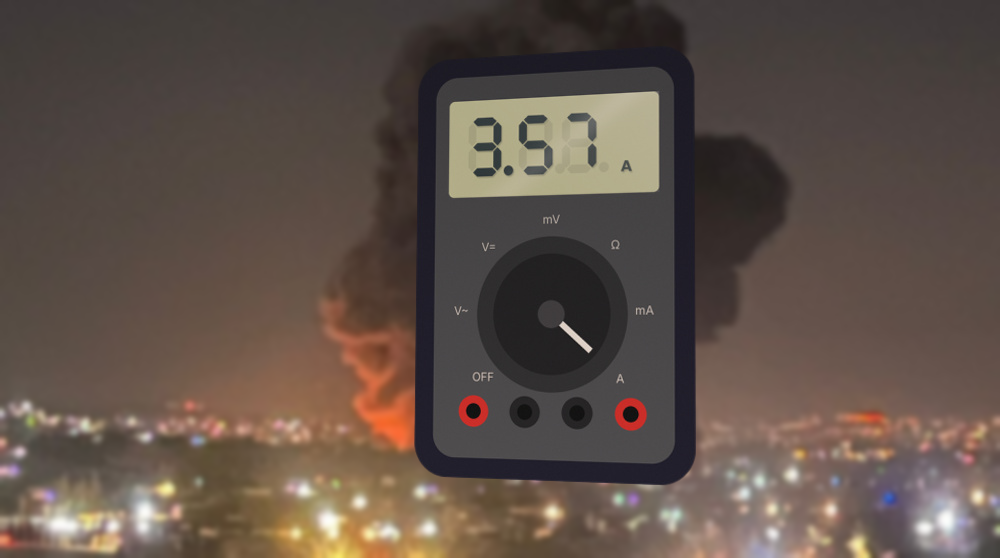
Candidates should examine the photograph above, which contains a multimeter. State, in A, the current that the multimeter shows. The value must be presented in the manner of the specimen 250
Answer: 3.57
